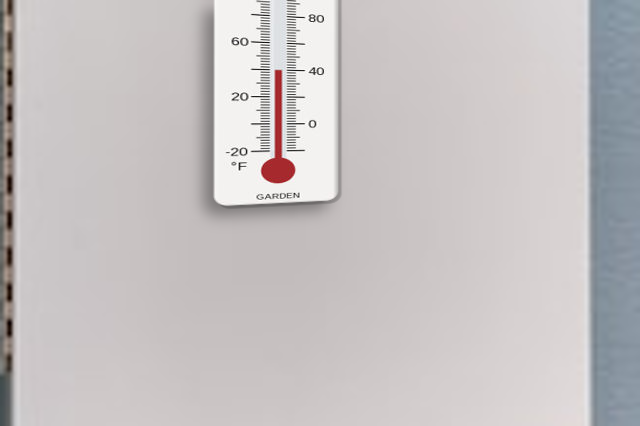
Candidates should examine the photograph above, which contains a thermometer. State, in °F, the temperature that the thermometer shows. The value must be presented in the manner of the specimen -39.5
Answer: 40
